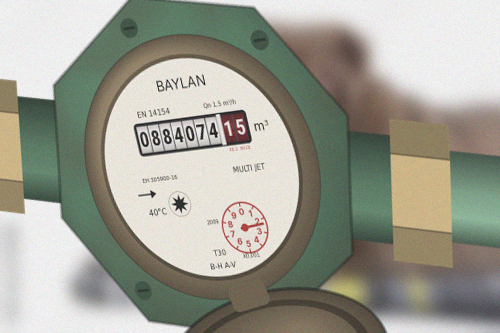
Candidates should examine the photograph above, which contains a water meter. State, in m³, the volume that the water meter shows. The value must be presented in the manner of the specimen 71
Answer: 884074.152
